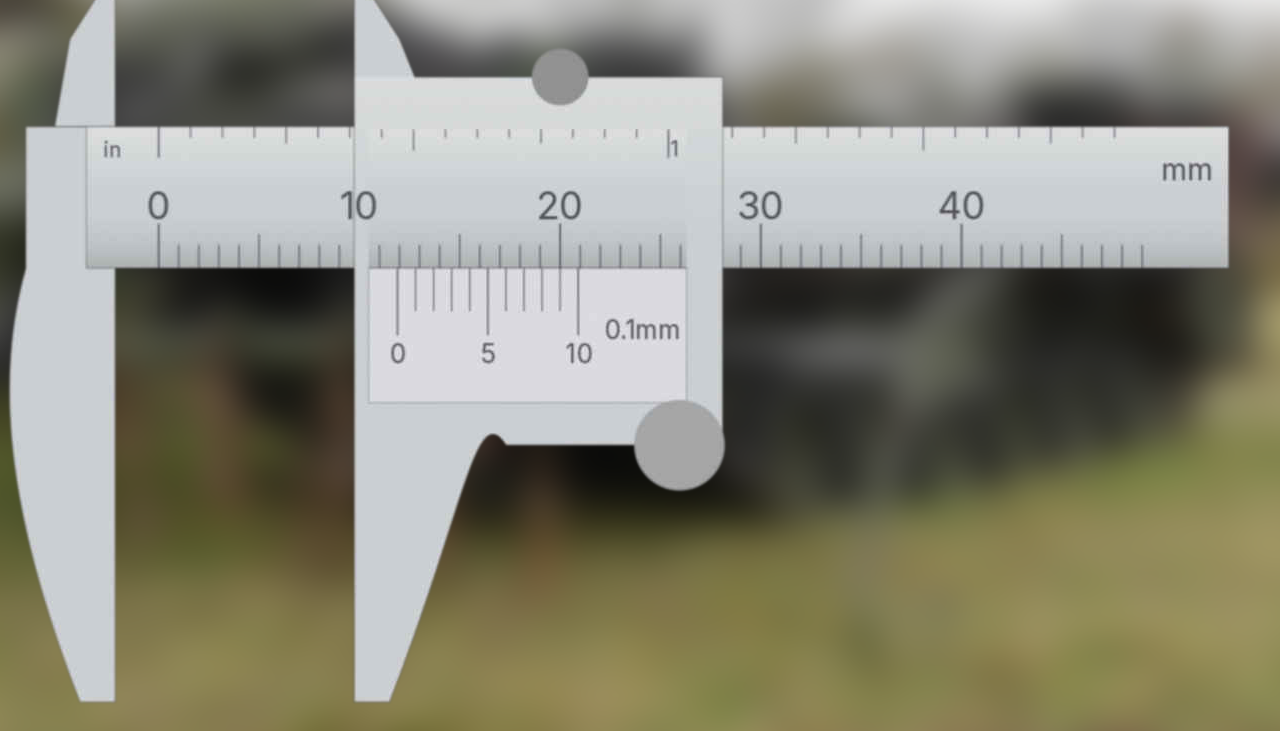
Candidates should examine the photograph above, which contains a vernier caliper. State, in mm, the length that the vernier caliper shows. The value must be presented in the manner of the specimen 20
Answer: 11.9
